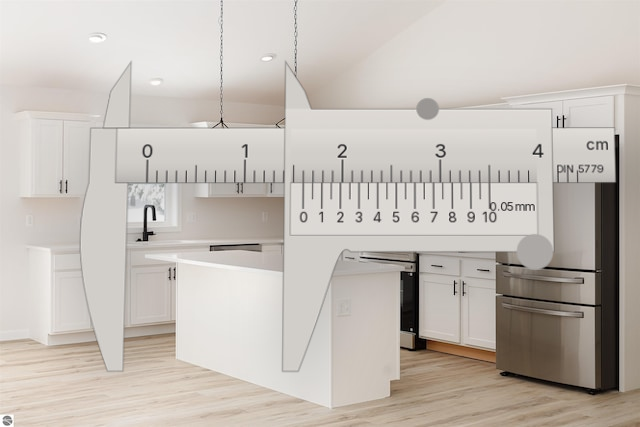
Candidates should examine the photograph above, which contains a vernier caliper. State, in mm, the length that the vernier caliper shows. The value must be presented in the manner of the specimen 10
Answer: 16.0
